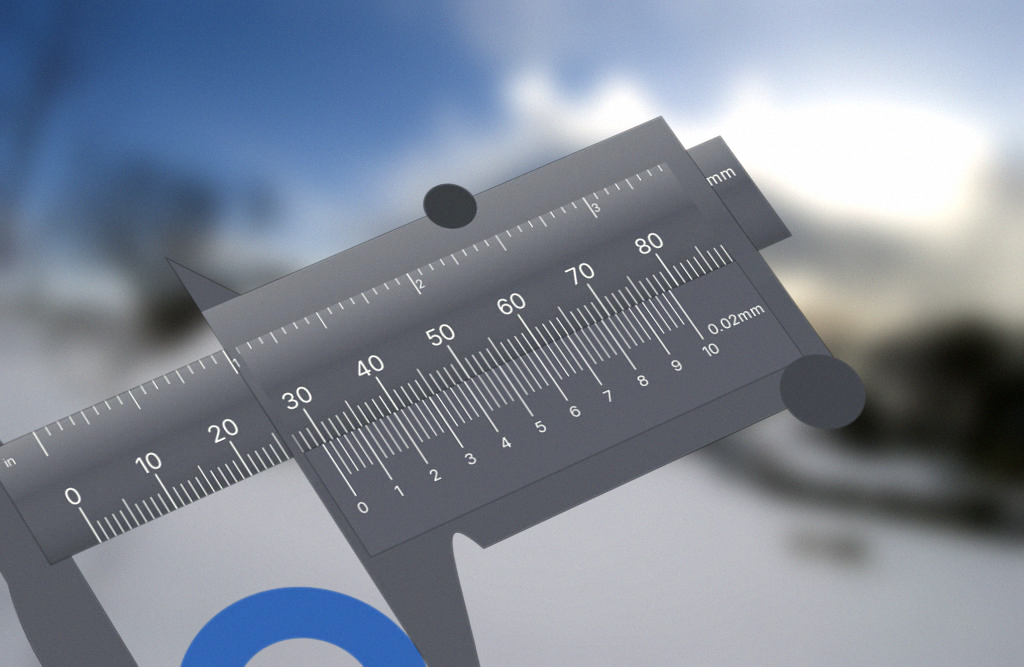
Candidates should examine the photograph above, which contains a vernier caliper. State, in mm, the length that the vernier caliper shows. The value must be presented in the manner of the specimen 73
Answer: 29.6
